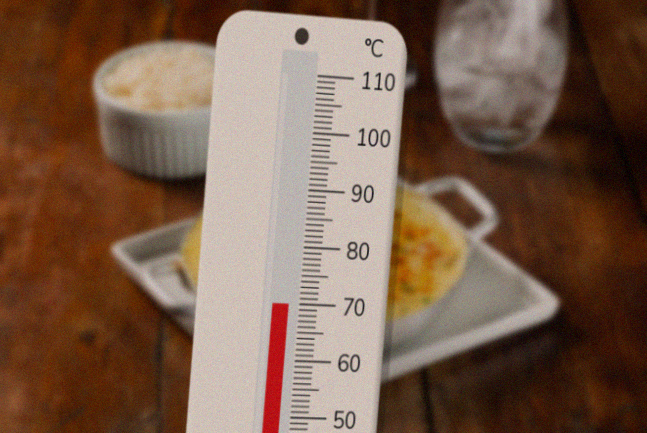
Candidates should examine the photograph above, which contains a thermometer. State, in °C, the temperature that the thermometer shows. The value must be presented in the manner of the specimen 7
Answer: 70
